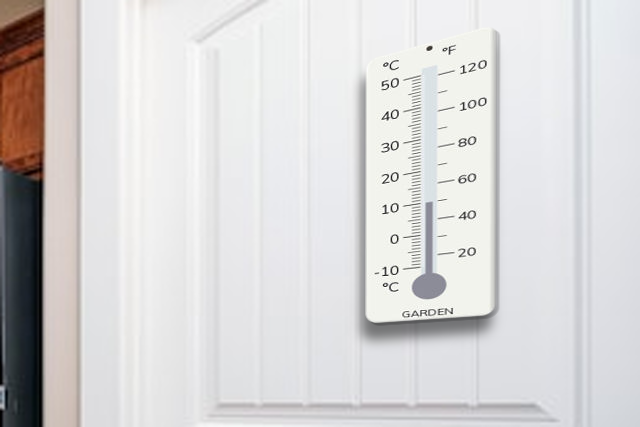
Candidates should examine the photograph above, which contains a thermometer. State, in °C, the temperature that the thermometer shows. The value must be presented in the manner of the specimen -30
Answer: 10
